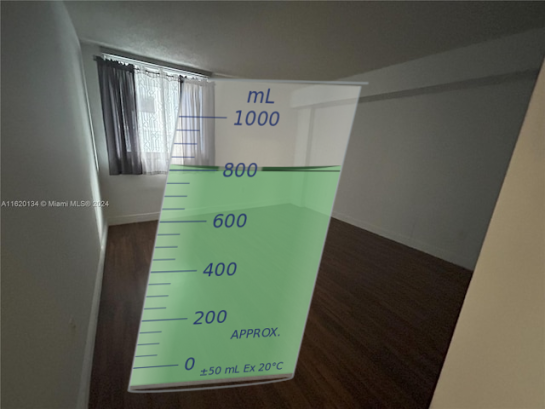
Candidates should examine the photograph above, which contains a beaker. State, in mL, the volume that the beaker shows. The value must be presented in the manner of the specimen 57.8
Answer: 800
